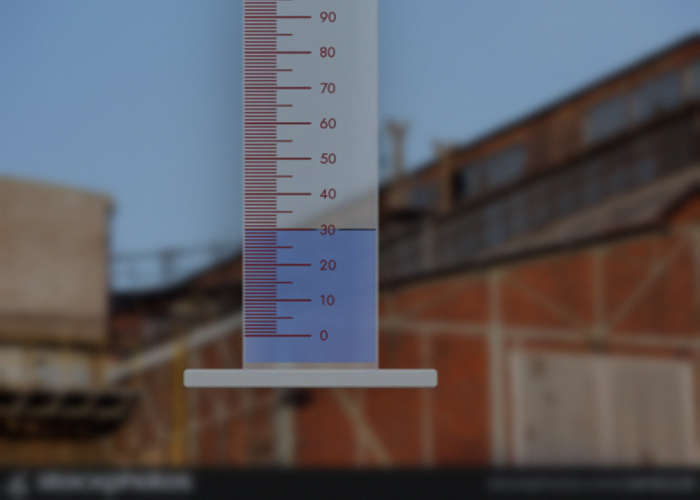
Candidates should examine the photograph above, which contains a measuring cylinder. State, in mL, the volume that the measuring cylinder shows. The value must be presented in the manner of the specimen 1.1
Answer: 30
